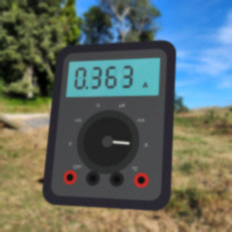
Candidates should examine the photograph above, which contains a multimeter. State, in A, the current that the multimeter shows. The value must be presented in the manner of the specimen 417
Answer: 0.363
